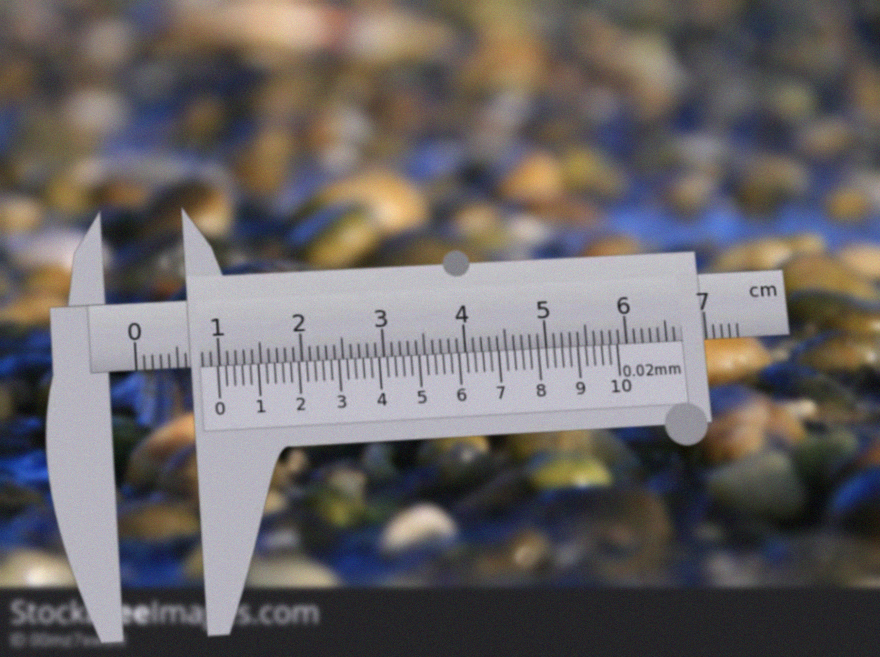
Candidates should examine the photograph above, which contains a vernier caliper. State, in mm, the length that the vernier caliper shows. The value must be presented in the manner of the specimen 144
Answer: 9.8
